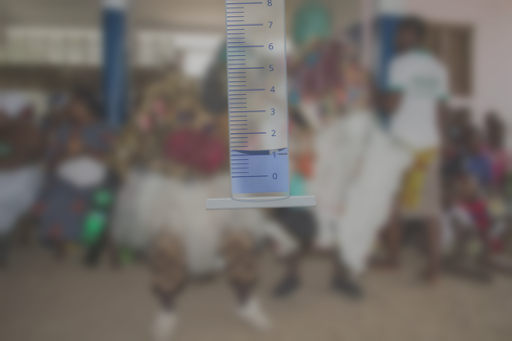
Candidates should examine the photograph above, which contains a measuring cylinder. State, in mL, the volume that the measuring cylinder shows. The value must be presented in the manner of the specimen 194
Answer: 1
